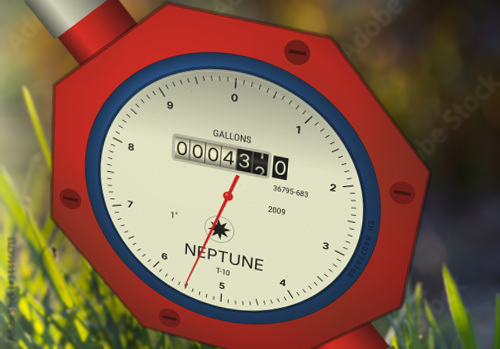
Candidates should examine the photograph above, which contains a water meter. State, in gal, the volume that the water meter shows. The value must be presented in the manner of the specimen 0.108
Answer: 4315.5
